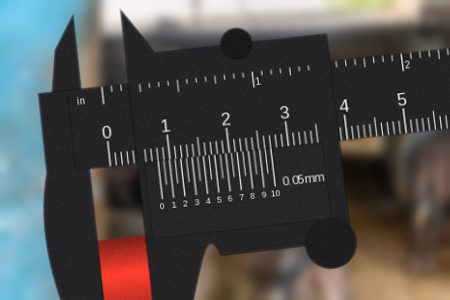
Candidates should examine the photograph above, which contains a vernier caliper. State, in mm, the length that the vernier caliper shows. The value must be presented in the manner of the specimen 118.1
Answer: 8.0
